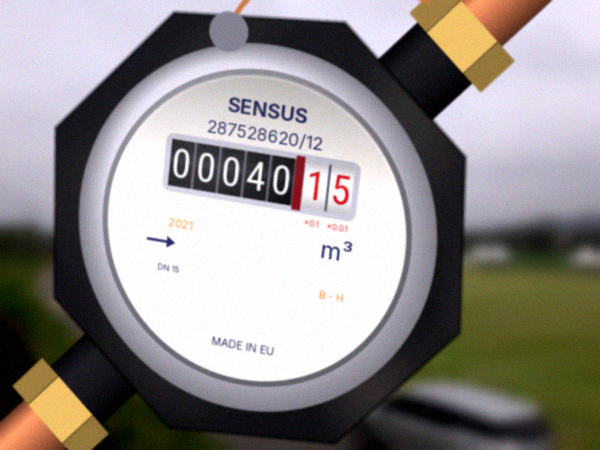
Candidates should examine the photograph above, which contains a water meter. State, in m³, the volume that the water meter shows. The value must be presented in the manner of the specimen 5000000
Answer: 40.15
